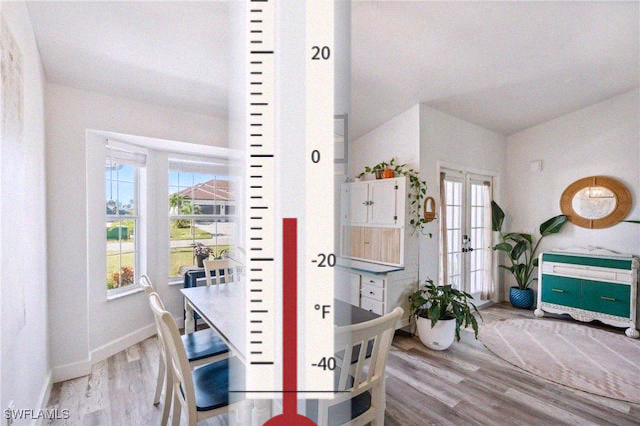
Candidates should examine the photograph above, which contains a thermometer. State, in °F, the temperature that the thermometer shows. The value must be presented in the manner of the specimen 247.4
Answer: -12
